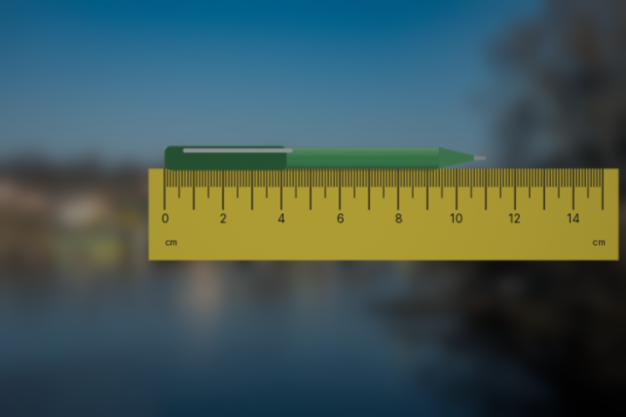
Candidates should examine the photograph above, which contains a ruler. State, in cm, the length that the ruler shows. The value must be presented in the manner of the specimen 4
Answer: 11
